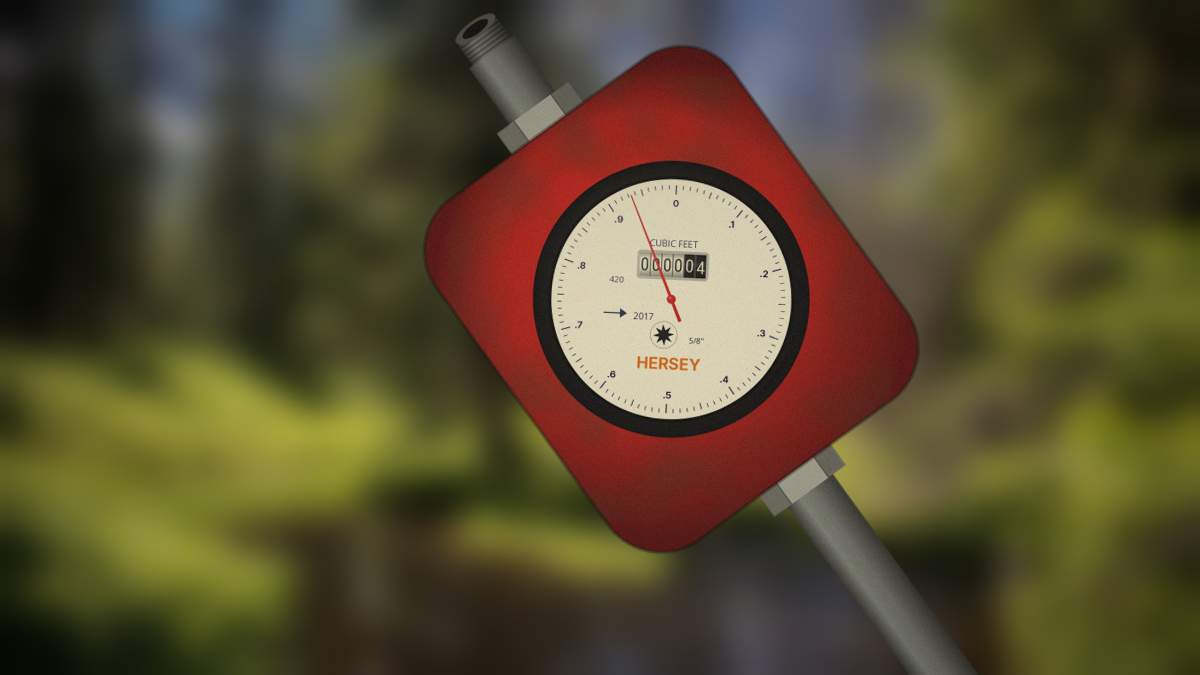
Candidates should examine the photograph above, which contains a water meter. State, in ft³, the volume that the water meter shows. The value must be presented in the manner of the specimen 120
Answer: 3.93
